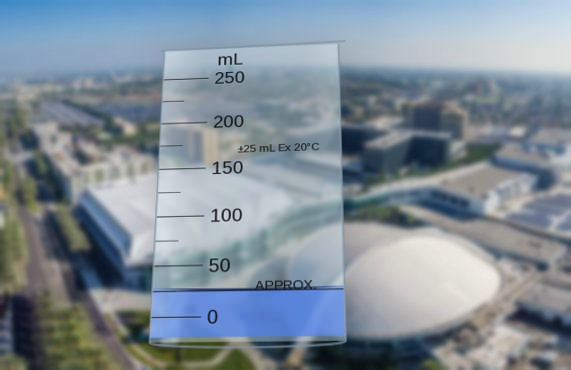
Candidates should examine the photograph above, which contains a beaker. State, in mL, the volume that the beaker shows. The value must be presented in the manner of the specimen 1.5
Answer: 25
